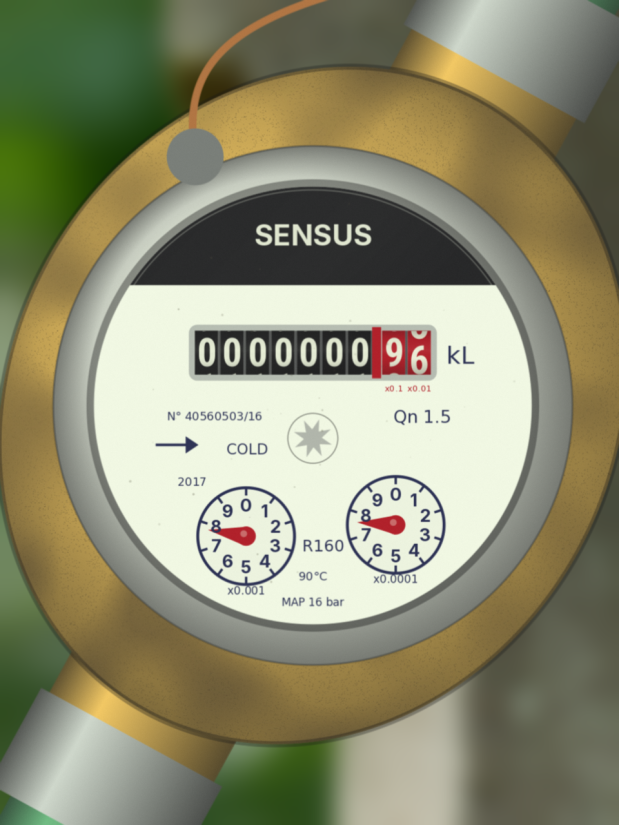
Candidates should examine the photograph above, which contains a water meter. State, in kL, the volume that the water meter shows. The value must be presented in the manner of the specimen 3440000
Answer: 0.9577
